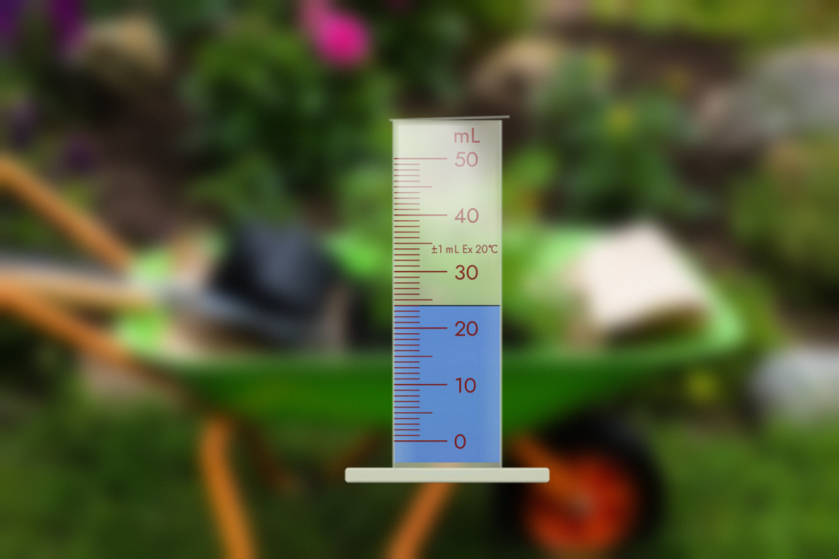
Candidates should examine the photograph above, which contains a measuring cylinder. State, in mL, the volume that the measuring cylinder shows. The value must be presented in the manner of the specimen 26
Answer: 24
